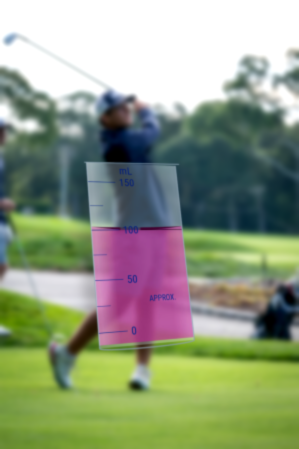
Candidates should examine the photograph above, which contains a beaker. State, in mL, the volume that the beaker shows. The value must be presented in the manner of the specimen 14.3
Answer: 100
